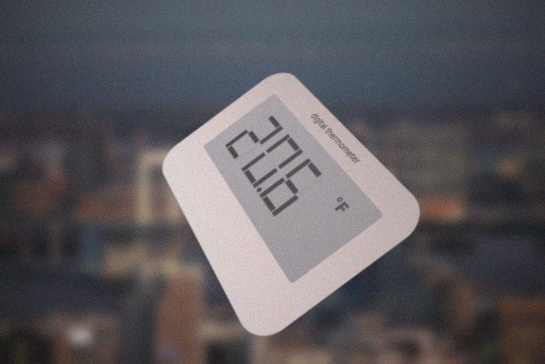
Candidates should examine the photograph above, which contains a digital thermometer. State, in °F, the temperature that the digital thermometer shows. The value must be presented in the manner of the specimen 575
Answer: 20.6
